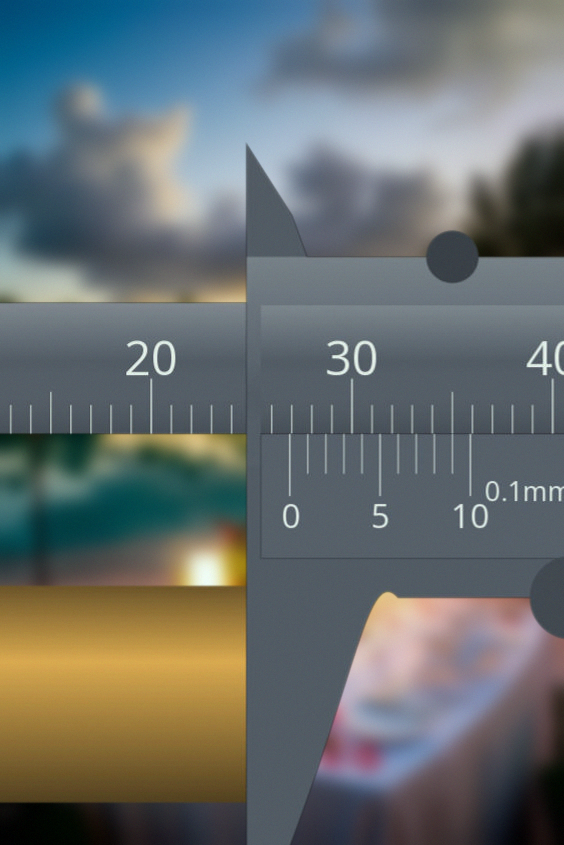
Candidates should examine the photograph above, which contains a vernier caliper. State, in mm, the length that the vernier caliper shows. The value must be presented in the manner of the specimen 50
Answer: 26.9
